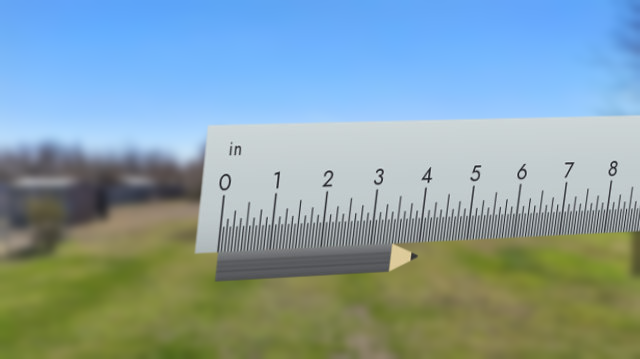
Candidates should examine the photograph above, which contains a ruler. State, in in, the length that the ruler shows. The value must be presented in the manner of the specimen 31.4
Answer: 4
